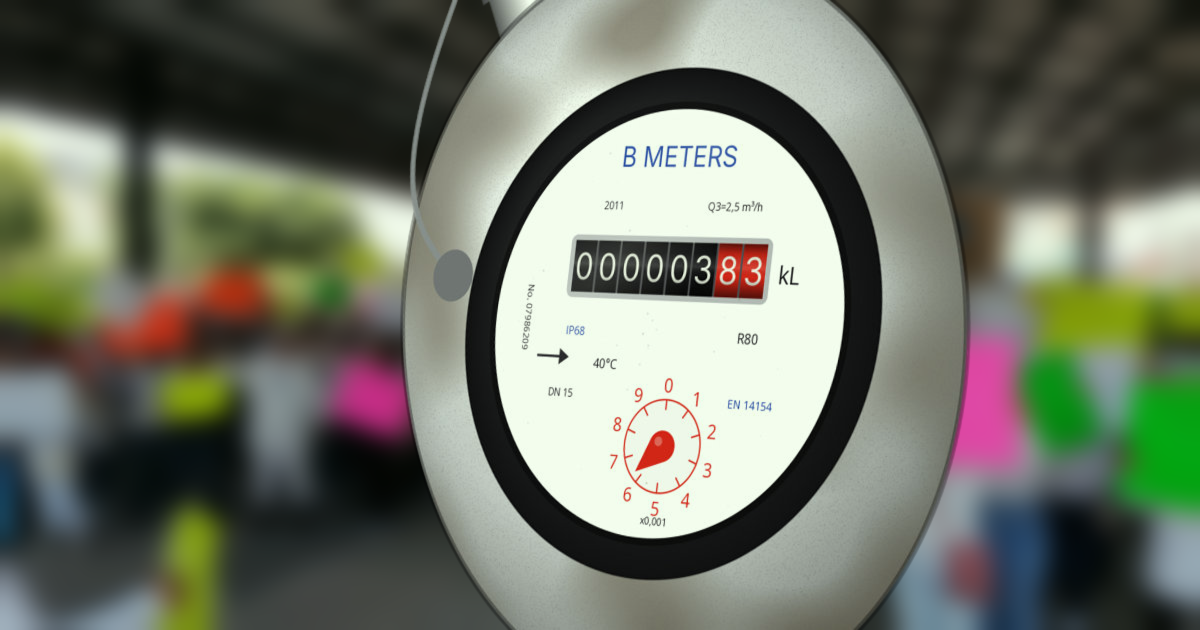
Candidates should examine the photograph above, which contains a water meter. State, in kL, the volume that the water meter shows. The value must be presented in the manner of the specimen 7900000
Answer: 3.836
